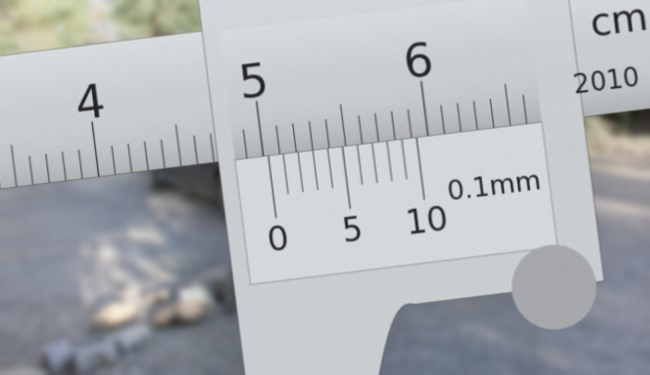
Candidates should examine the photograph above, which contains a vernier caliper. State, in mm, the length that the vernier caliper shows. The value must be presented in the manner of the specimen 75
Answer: 50.3
